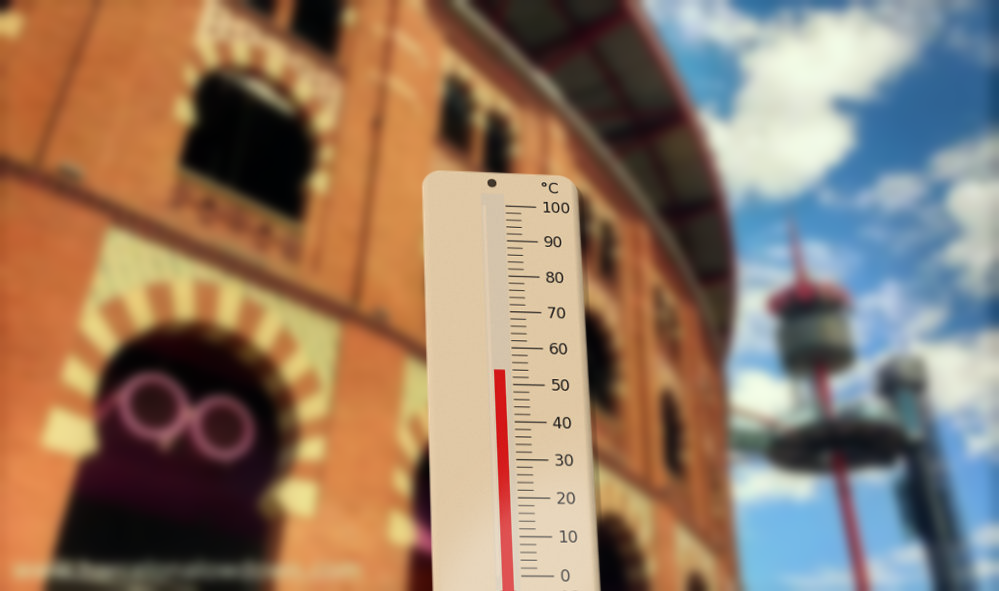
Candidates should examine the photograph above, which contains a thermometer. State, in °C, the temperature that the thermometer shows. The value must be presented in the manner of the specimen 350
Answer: 54
